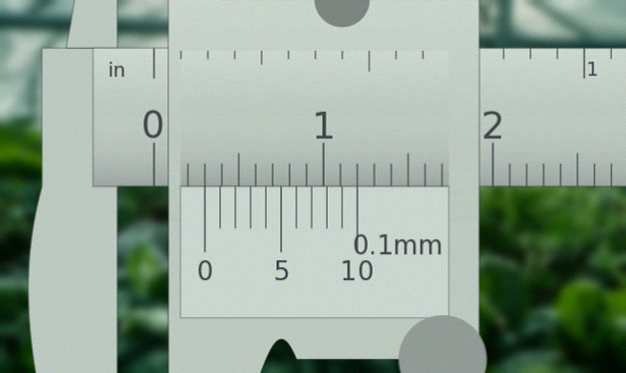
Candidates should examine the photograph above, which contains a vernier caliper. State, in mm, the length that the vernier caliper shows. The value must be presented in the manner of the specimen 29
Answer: 3.0
